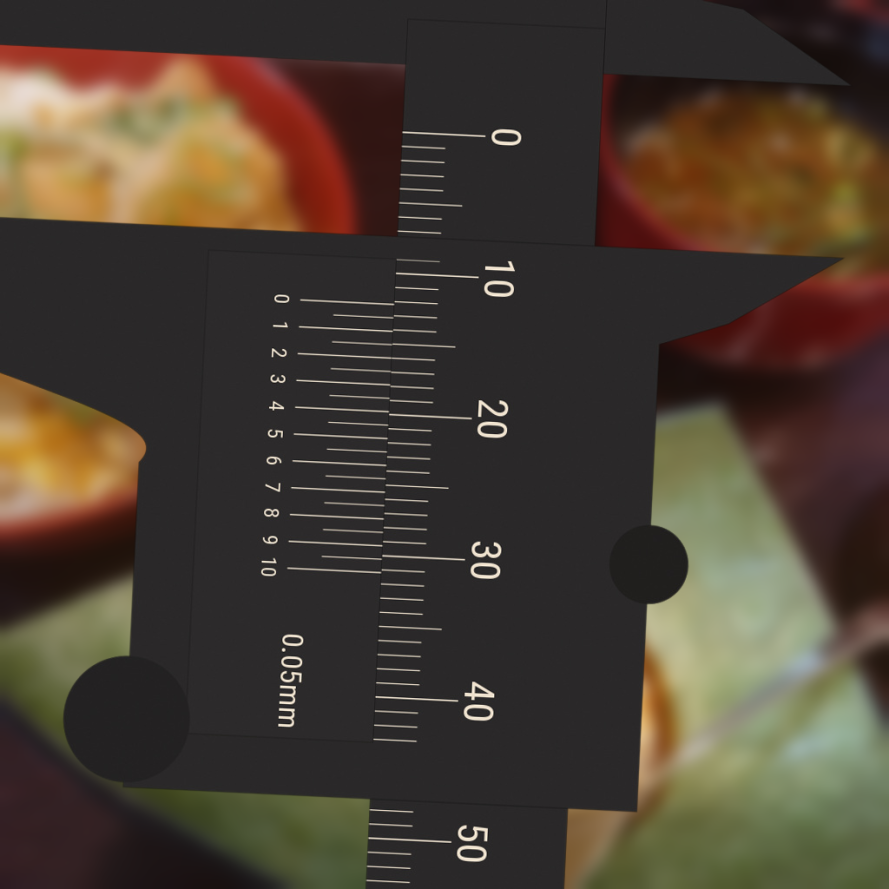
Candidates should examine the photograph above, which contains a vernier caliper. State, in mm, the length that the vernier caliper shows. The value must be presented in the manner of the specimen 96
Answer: 12.2
